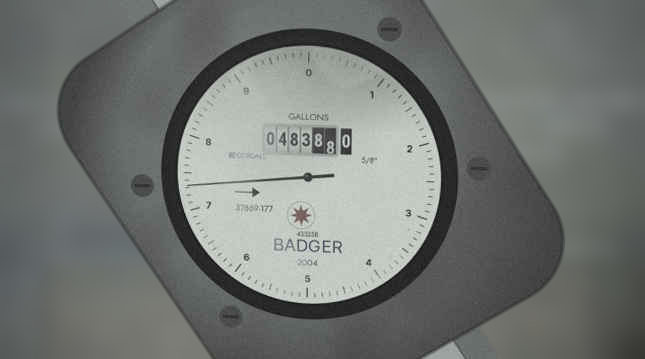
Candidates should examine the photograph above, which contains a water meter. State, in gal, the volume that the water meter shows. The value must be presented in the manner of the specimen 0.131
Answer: 483877.3
